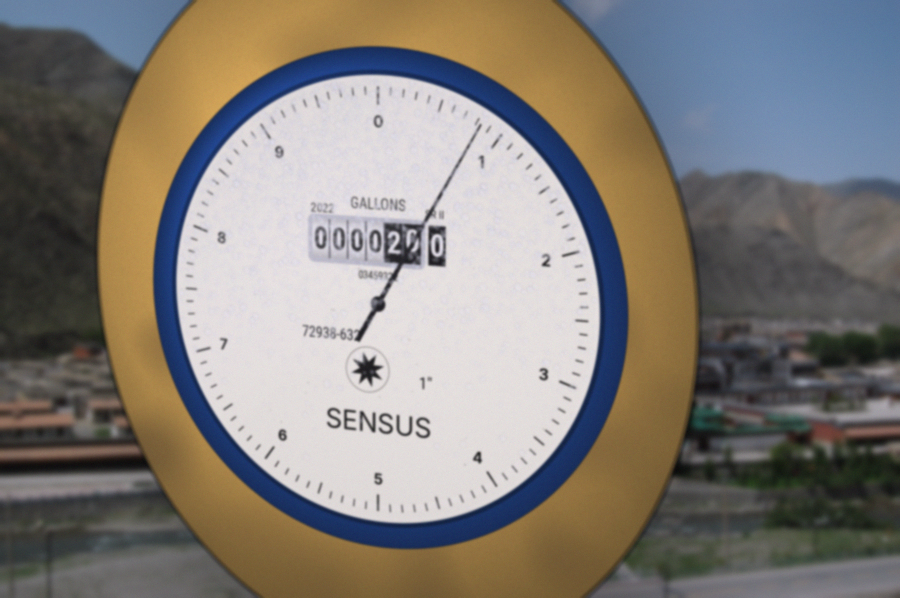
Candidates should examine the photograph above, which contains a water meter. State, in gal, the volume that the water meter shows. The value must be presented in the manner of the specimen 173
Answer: 200.8
